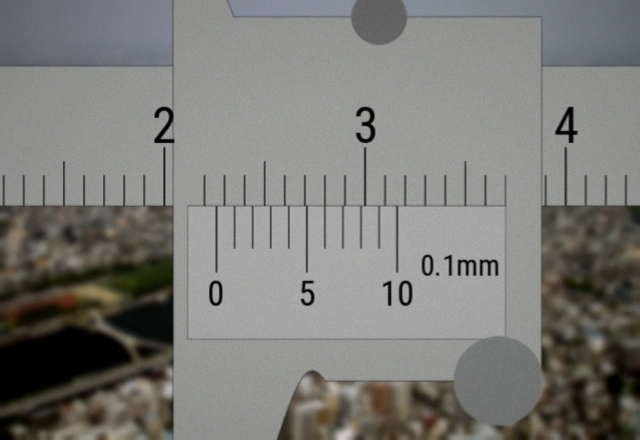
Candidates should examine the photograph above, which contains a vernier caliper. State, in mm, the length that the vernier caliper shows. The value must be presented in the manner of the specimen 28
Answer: 22.6
